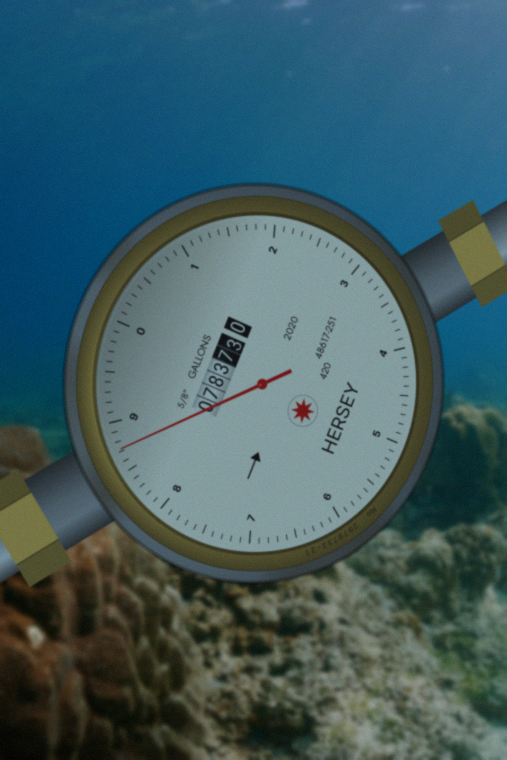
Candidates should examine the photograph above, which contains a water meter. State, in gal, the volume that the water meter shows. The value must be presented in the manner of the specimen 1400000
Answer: 783728.7
